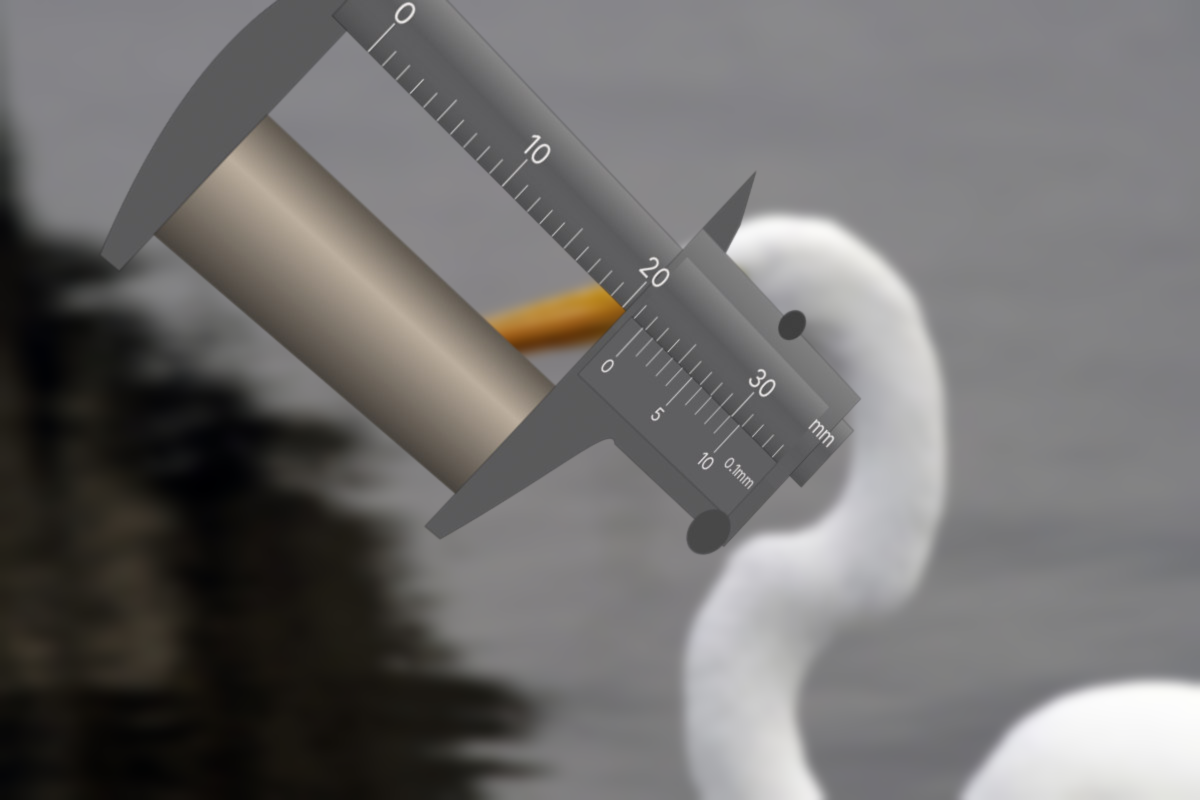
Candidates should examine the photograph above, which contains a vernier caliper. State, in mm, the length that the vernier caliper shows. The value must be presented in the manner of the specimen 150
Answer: 21.8
